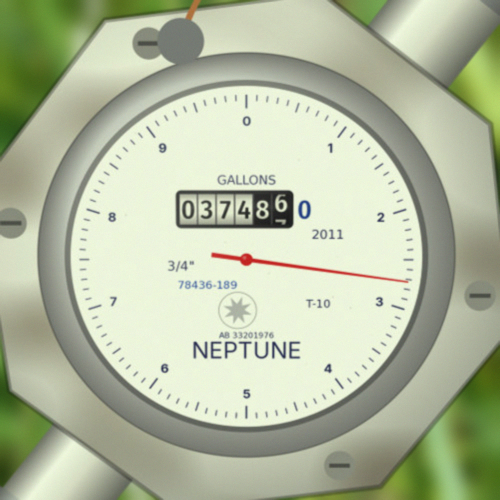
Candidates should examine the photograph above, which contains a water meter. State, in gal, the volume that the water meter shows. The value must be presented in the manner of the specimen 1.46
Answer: 374862.7
